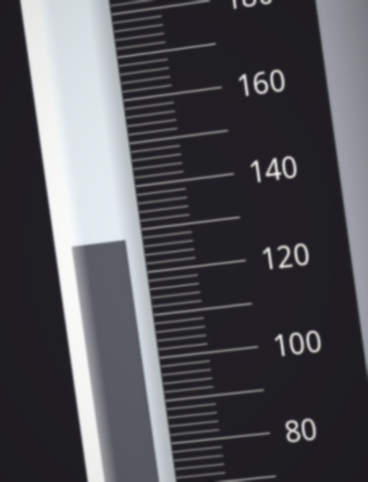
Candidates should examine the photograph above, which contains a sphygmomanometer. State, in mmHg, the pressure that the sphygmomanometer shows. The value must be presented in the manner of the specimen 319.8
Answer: 128
